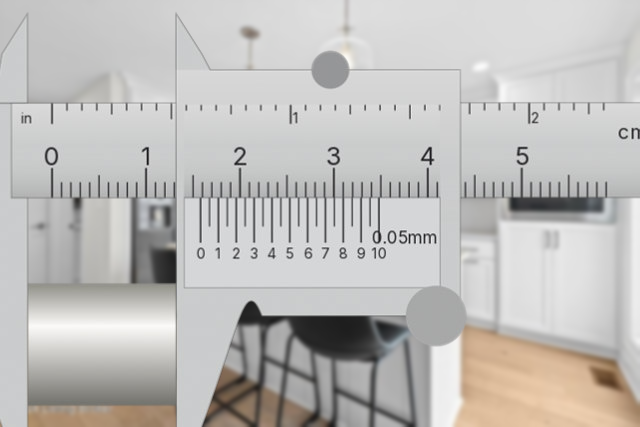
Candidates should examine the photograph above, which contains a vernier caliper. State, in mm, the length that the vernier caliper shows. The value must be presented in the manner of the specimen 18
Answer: 15.8
